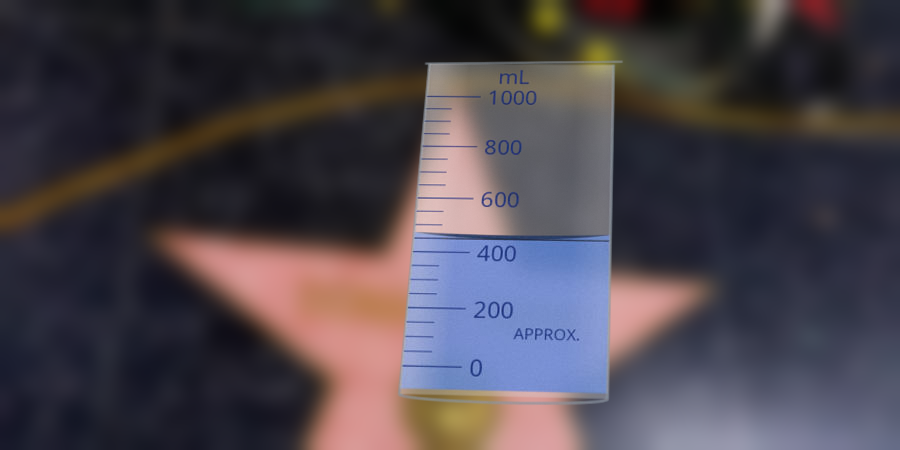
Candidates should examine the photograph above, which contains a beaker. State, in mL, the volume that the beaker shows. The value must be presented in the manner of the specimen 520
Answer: 450
